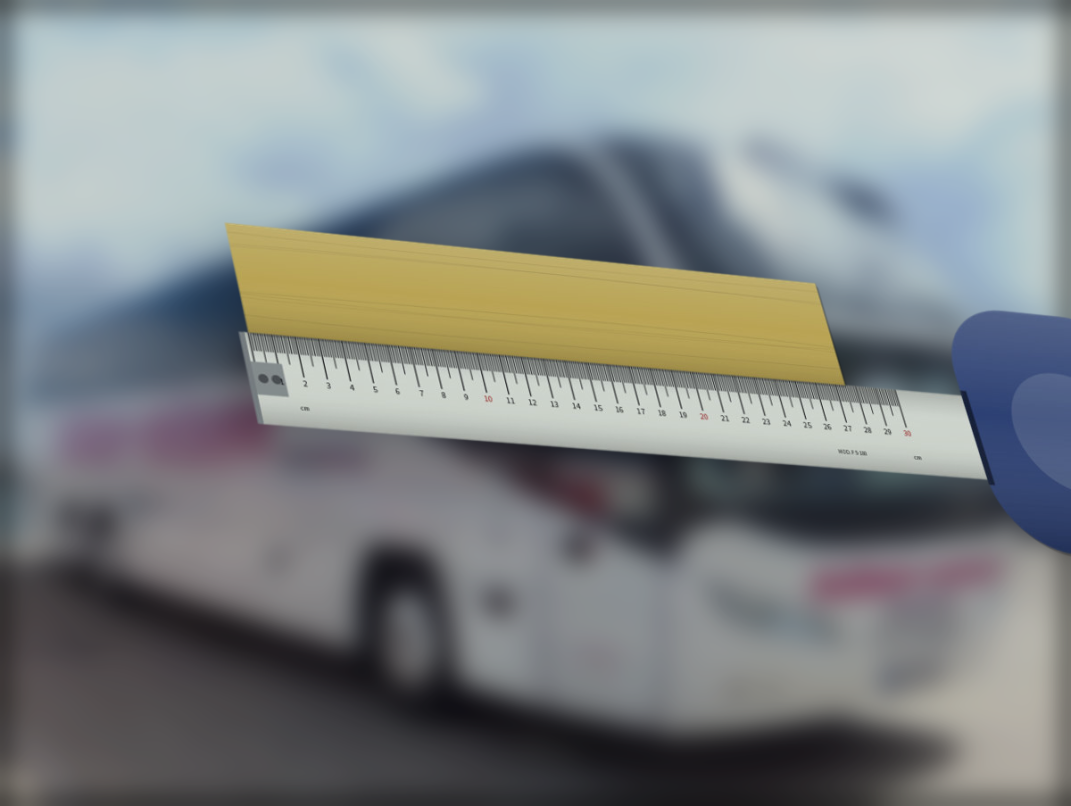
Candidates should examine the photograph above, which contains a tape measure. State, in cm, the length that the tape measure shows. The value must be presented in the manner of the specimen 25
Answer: 27.5
